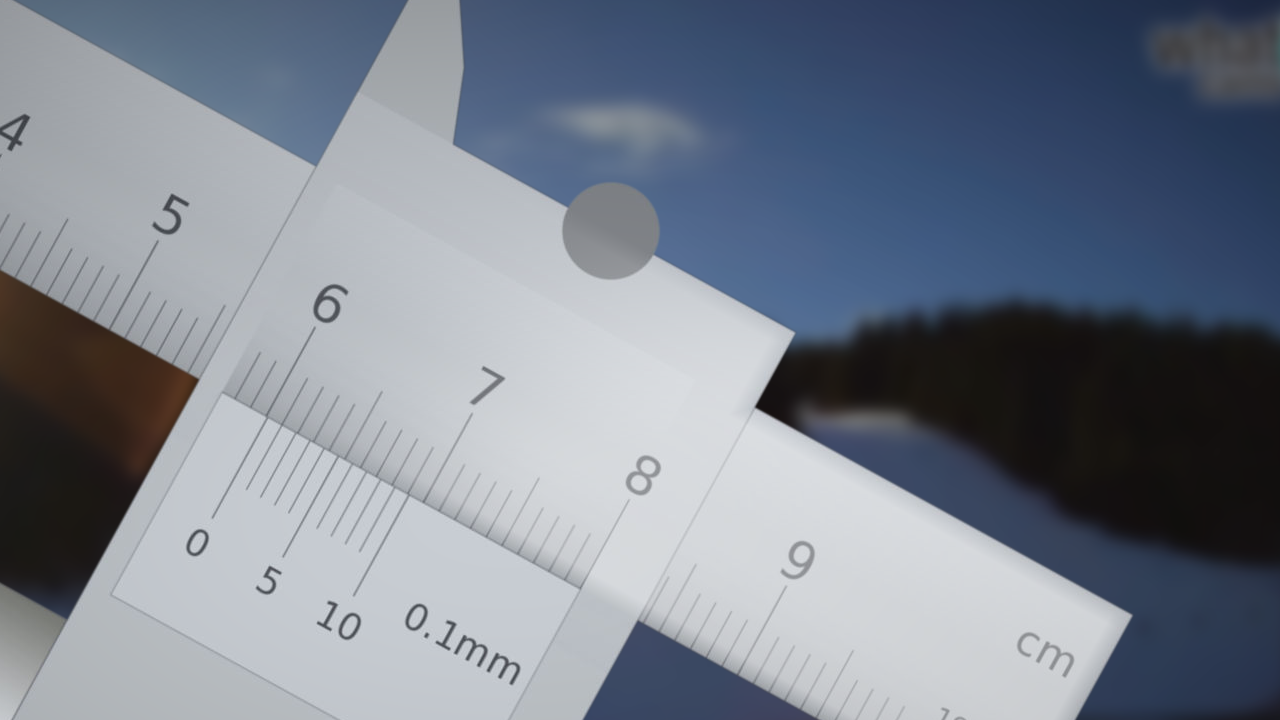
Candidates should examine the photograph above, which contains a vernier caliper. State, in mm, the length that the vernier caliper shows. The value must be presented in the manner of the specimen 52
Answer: 60.1
